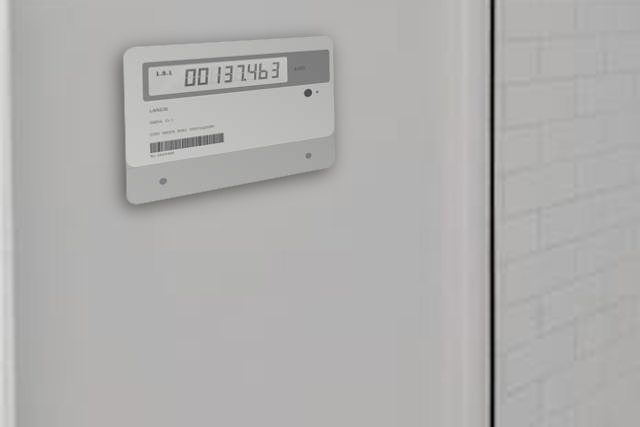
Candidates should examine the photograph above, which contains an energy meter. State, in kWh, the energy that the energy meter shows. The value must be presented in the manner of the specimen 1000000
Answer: 137.463
